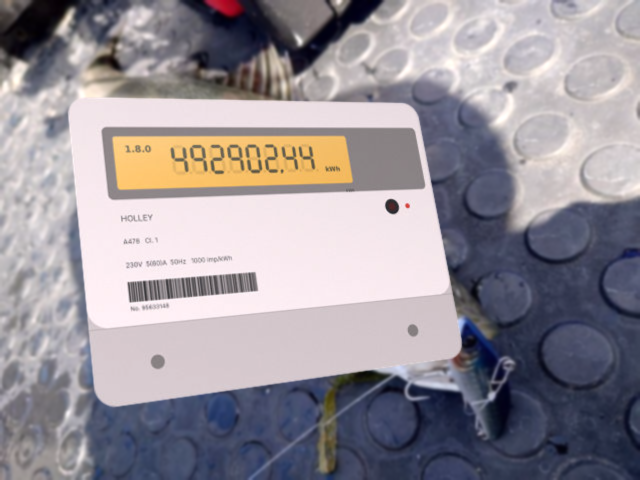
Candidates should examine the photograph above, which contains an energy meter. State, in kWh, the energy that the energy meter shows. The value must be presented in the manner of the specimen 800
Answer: 492902.44
